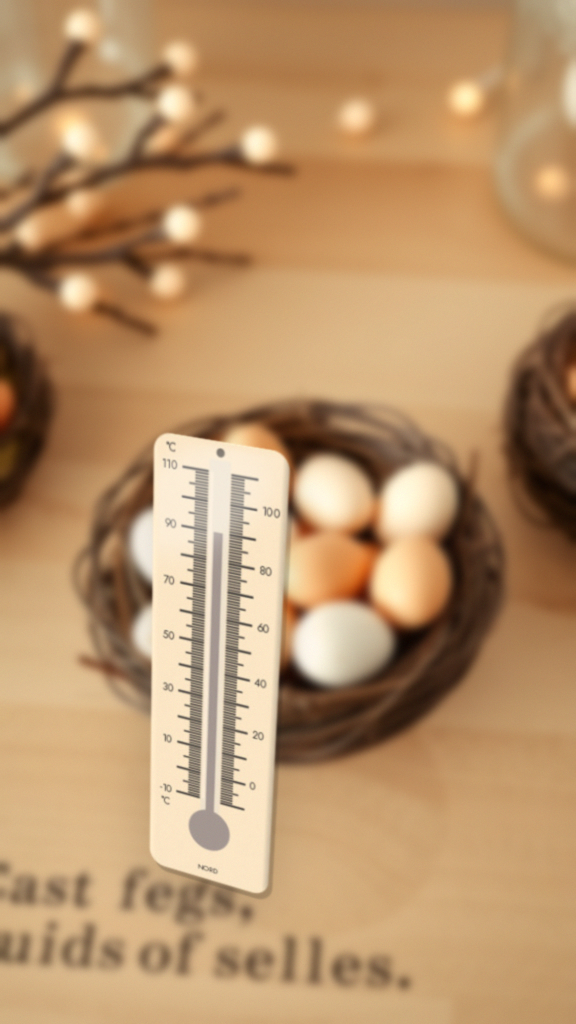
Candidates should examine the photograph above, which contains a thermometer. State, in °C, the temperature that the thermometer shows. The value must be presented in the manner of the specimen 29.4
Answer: 90
